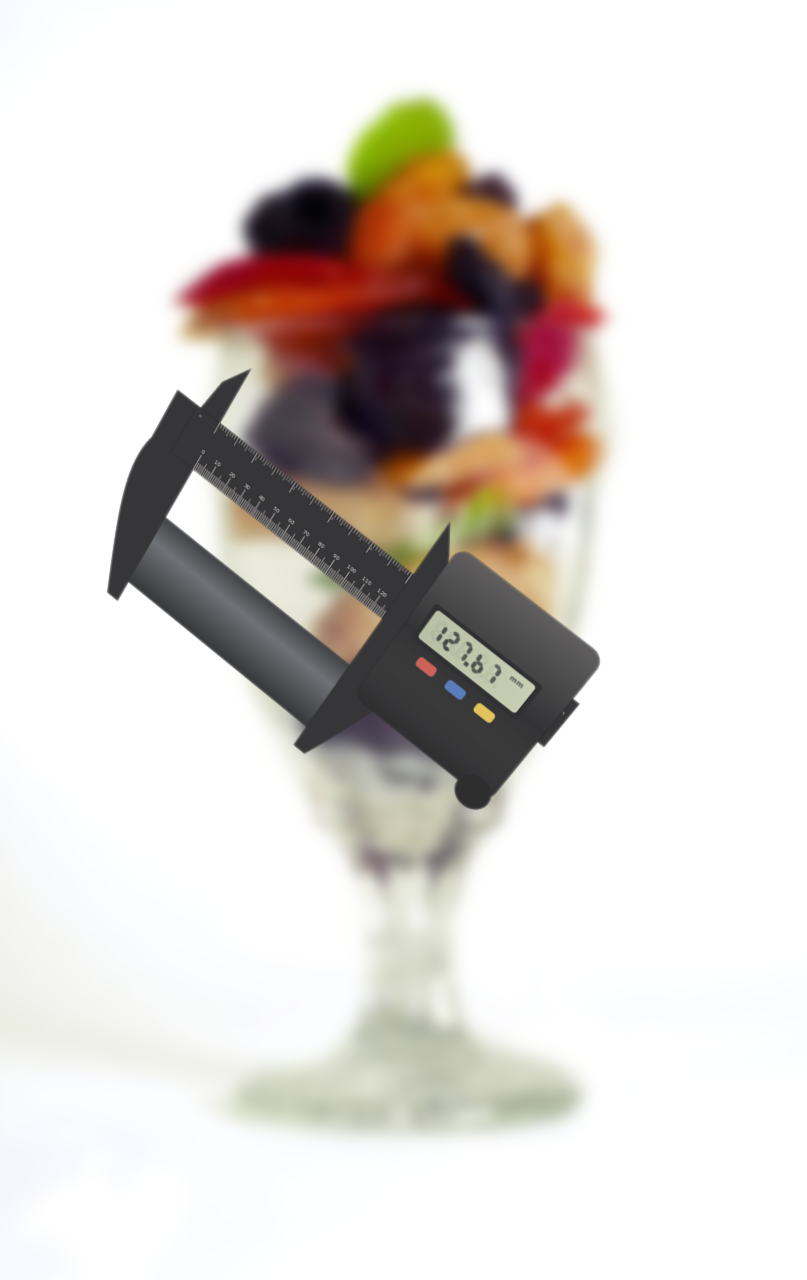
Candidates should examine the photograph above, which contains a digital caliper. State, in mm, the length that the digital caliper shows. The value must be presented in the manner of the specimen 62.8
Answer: 127.67
